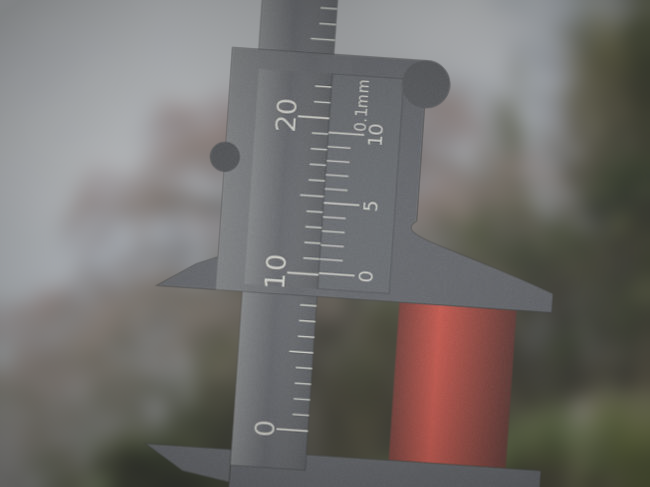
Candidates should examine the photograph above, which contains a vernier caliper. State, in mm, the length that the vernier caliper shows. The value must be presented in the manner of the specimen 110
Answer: 10.1
